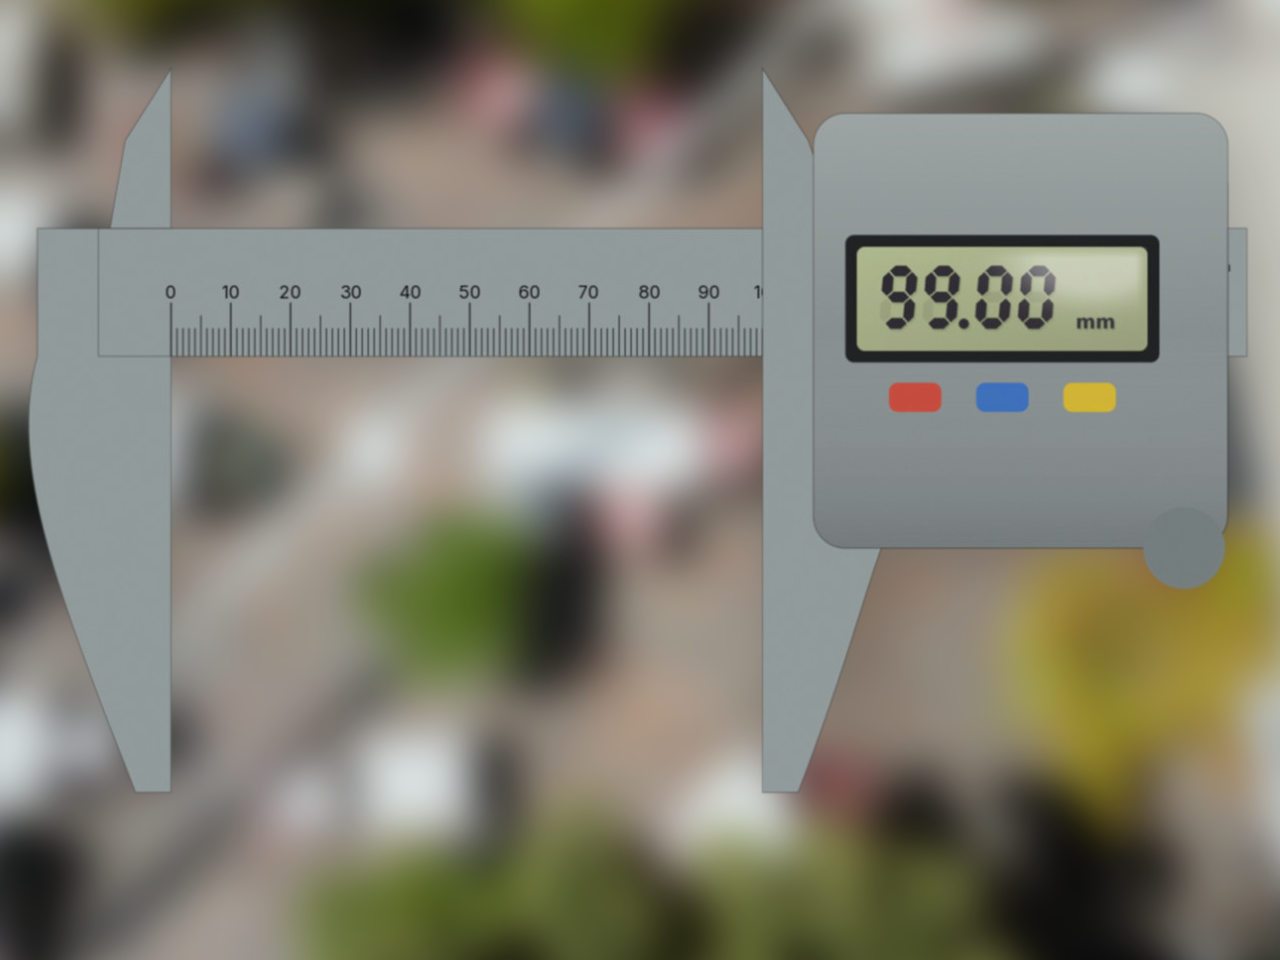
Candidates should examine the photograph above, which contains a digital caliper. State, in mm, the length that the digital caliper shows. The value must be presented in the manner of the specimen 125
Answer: 99.00
